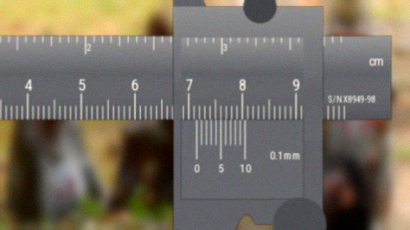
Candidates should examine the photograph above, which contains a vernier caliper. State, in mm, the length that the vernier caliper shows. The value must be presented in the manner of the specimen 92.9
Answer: 71.5
